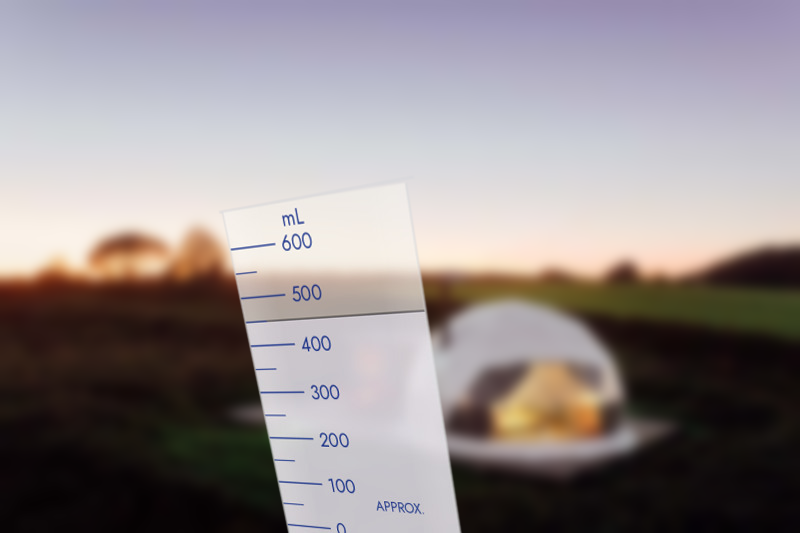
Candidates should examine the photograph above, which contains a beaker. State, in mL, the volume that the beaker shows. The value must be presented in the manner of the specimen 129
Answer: 450
